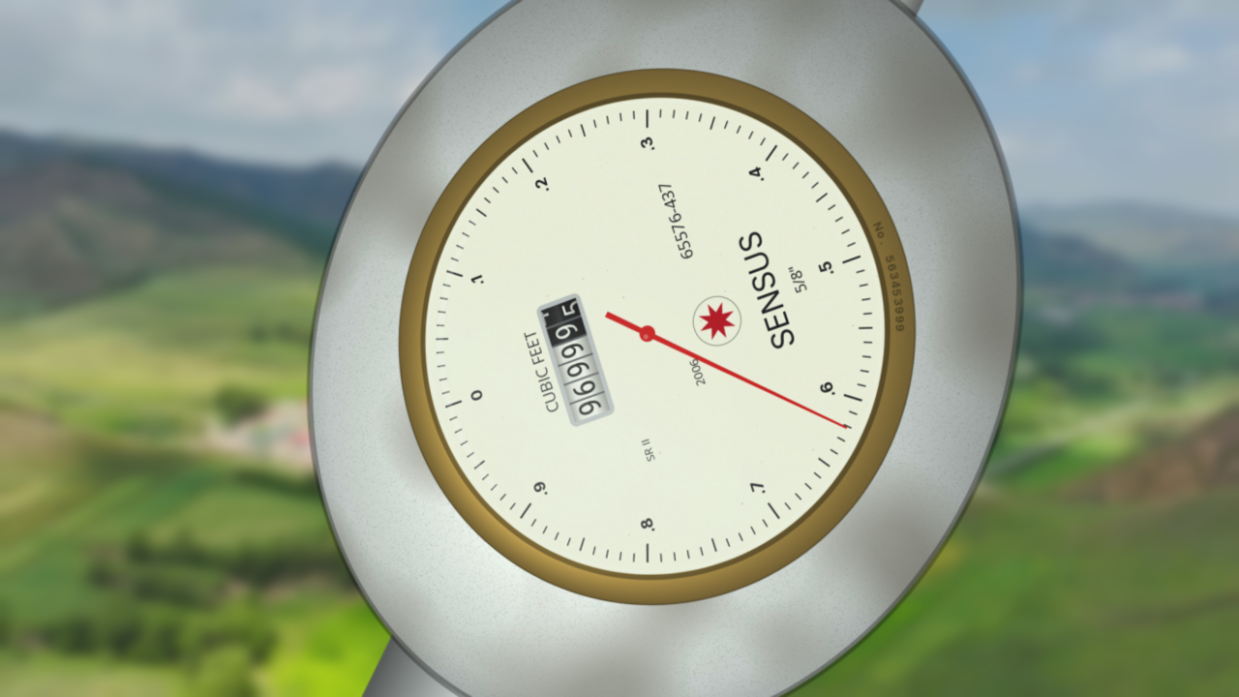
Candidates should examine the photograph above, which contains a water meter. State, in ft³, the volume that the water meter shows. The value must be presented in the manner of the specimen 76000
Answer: 969994.62
